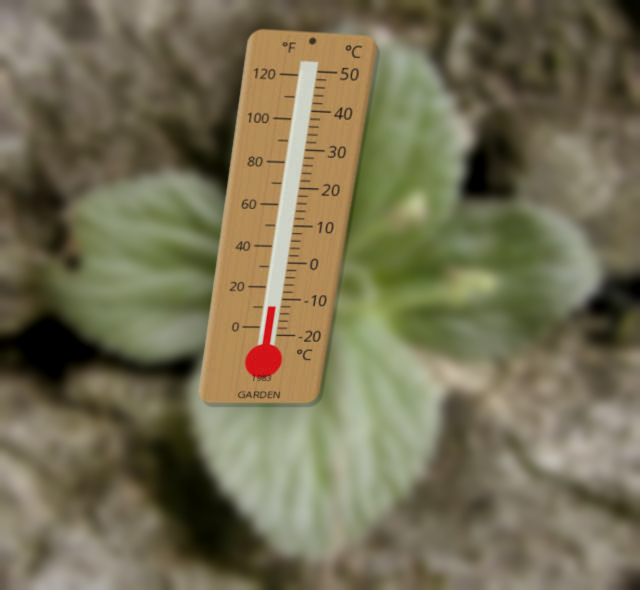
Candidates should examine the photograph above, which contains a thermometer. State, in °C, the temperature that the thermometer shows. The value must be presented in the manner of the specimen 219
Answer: -12
